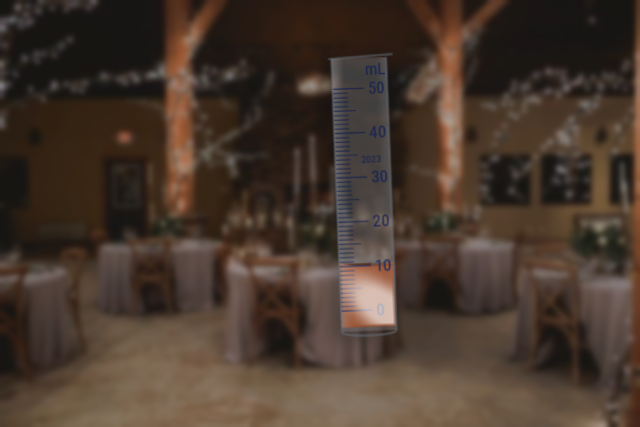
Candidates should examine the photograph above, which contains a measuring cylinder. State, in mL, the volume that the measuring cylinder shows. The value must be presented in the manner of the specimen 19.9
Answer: 10
